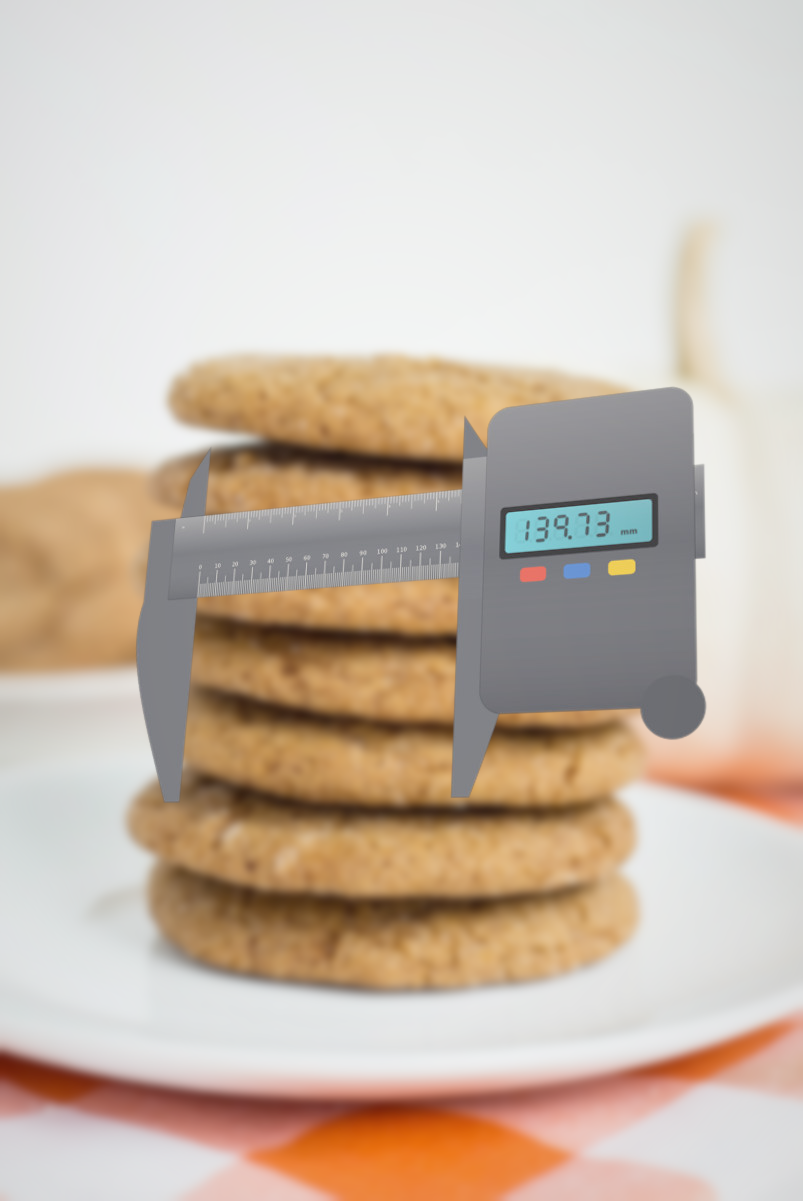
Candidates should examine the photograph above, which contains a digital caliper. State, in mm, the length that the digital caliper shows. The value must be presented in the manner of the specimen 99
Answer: 139.73
